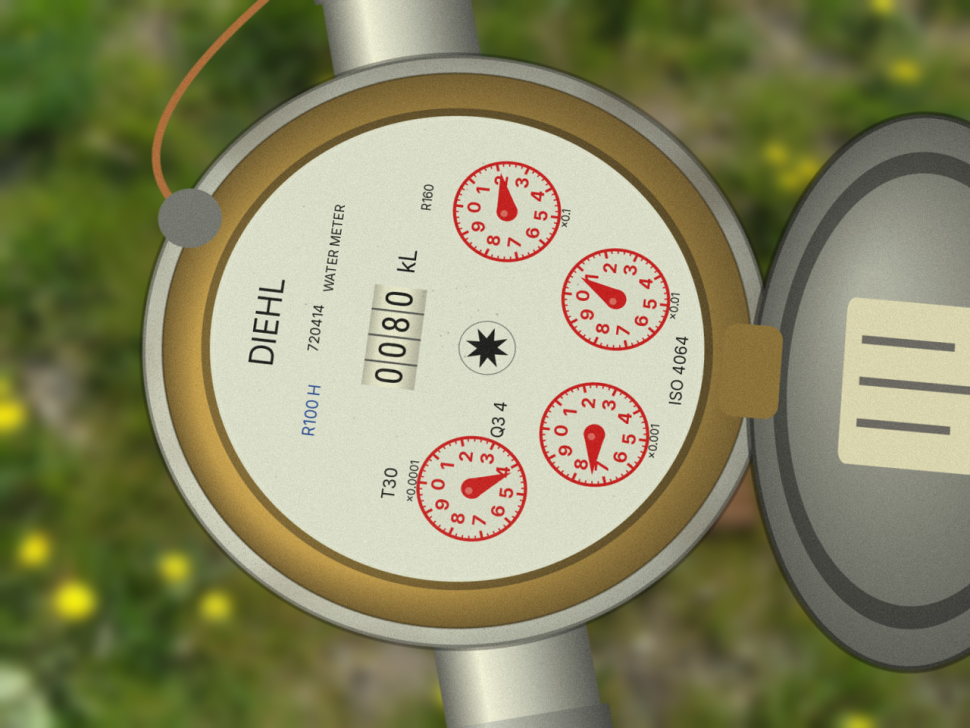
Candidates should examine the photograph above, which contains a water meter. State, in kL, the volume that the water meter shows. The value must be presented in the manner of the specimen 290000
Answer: 80.2074
